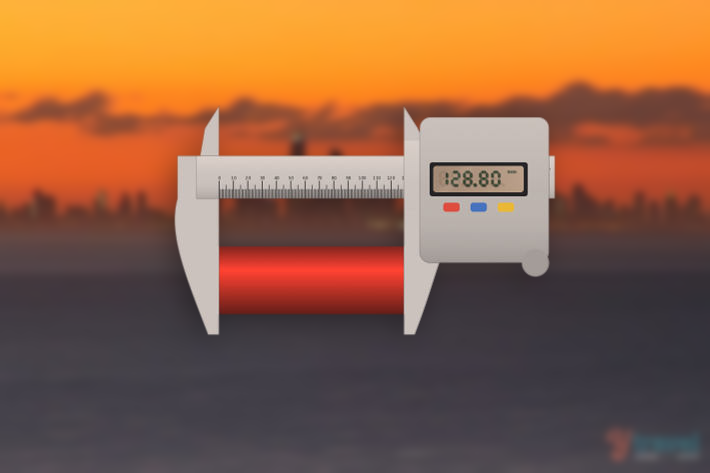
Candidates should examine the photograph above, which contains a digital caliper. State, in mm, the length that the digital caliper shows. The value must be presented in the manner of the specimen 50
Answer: 128.80
